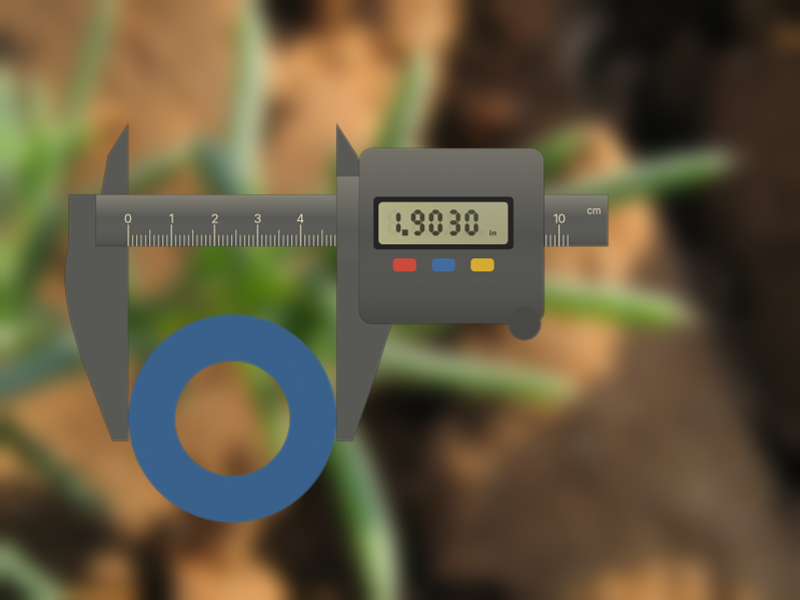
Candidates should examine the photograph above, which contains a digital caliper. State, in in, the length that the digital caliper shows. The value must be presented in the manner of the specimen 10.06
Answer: 1.9030
